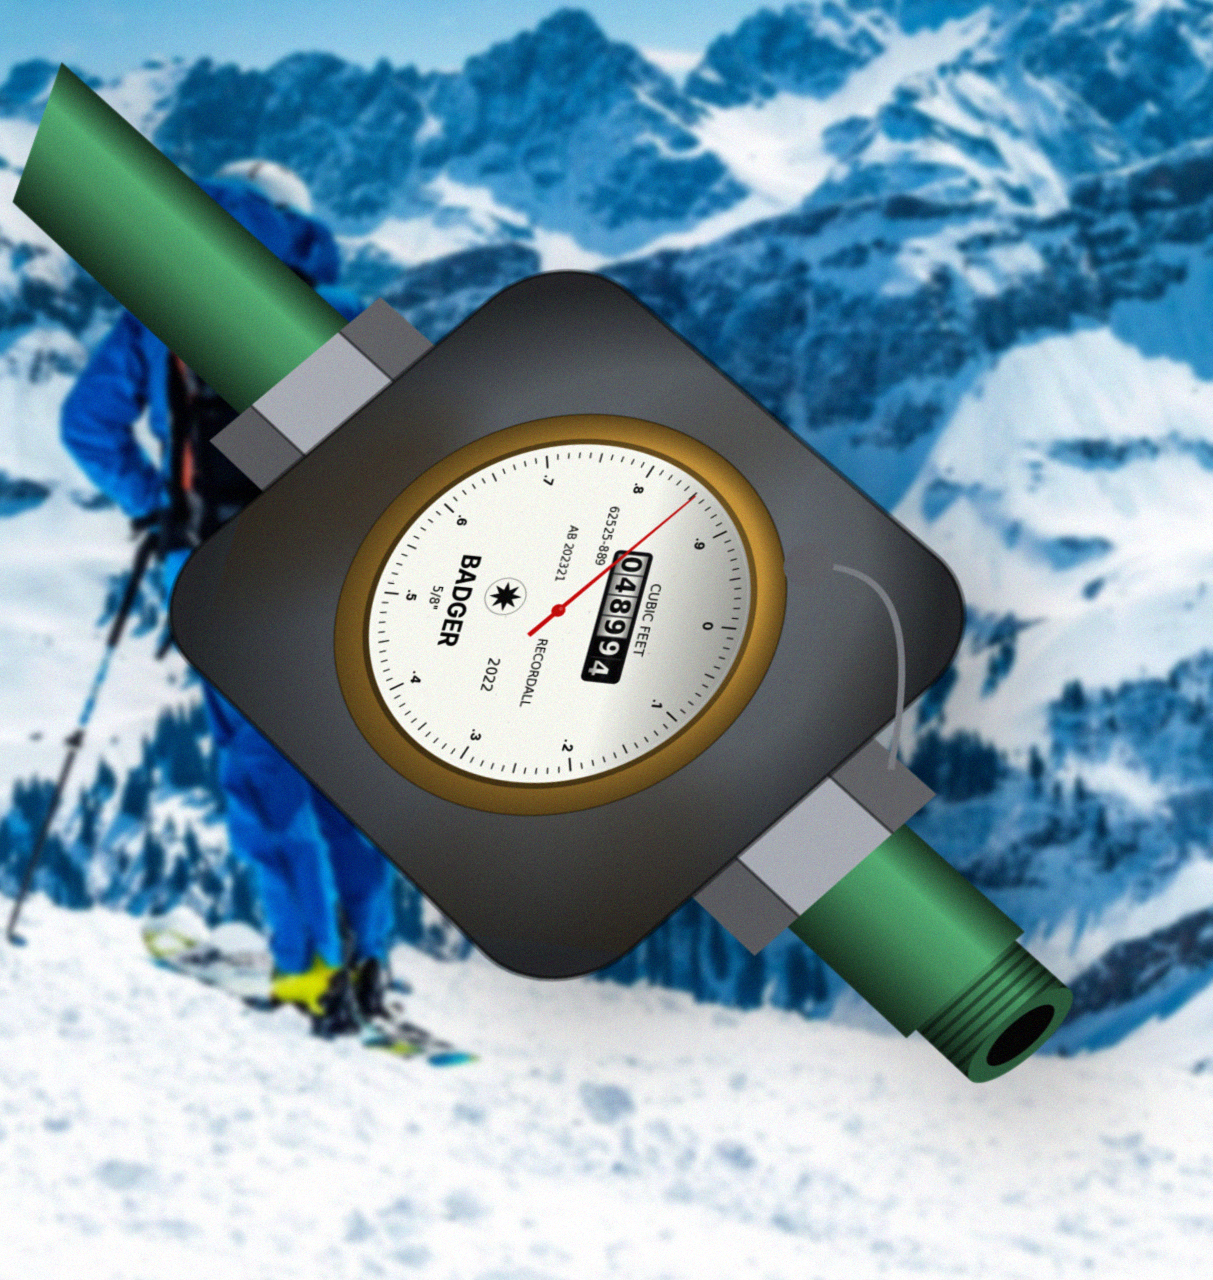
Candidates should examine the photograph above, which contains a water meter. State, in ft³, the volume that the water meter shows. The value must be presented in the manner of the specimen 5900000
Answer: 48993.85
